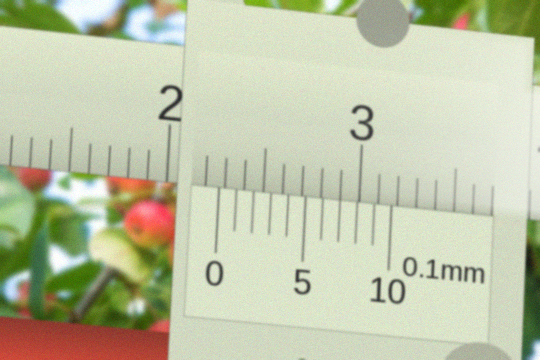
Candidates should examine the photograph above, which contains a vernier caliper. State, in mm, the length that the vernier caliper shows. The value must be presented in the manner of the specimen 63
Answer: 22.7
